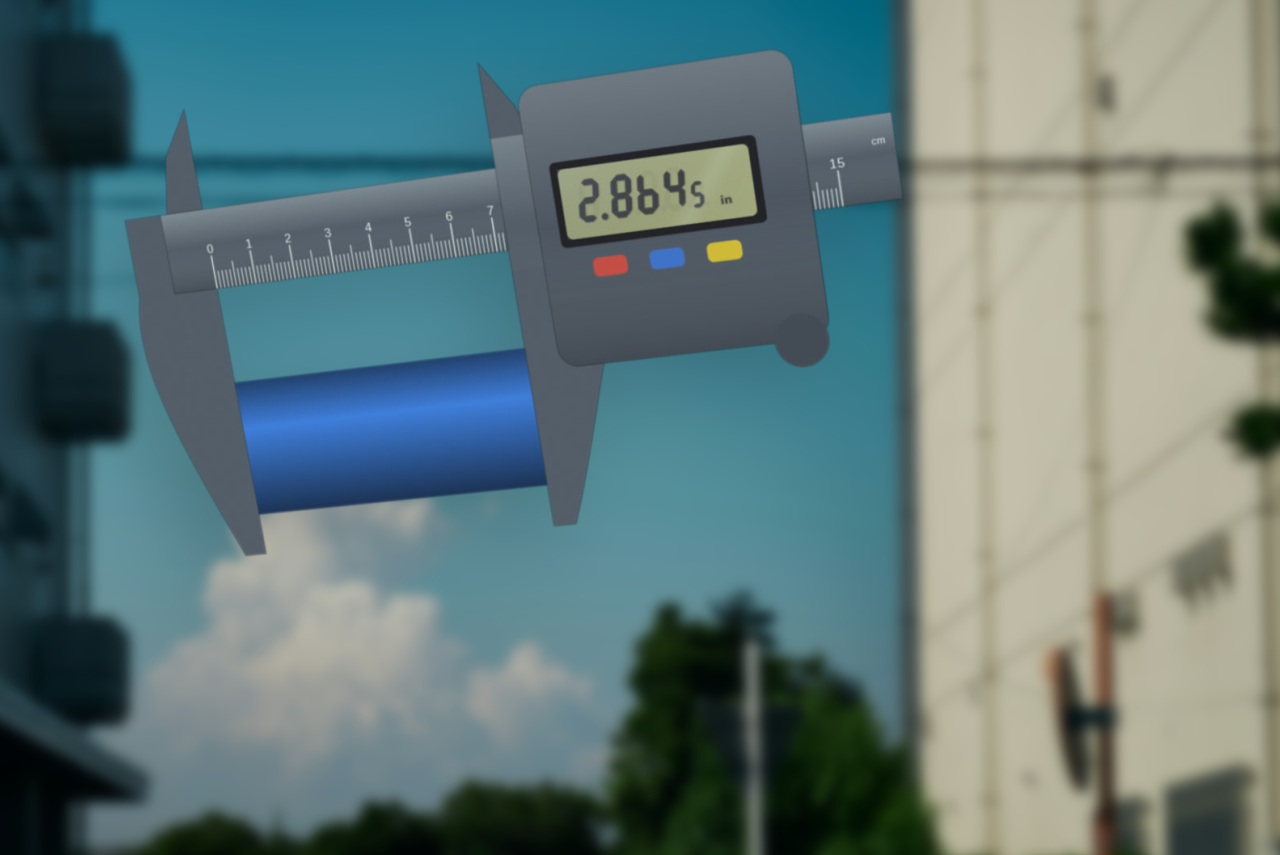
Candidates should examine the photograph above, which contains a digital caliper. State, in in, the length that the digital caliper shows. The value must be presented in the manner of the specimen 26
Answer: 2.8645
